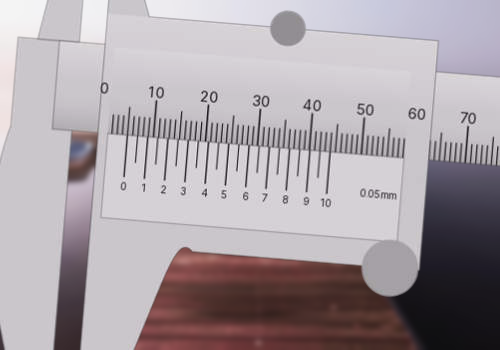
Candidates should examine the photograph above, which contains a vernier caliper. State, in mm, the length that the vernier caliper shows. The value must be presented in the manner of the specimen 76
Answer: 5.0
